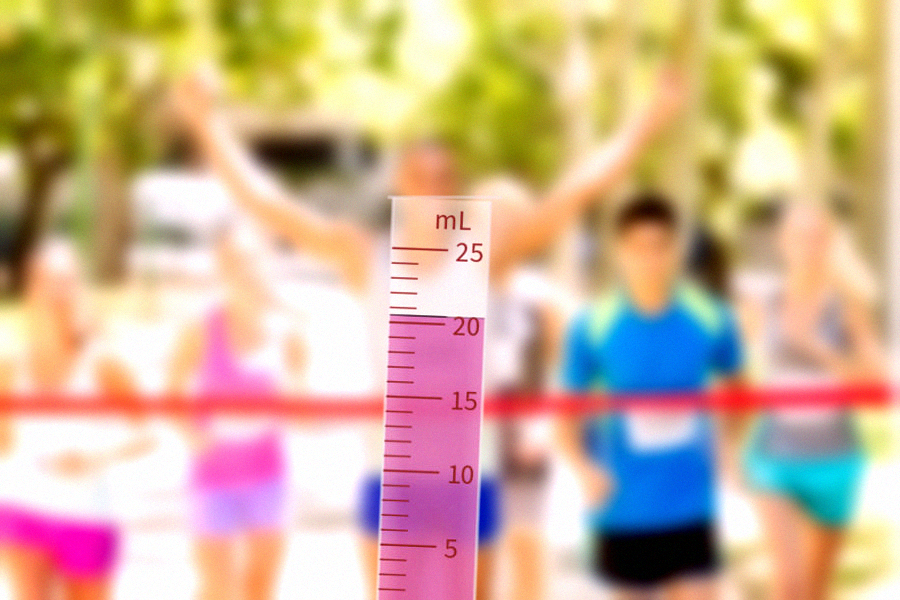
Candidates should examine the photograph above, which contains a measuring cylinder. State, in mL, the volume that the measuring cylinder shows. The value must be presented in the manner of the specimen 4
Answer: 20.5
